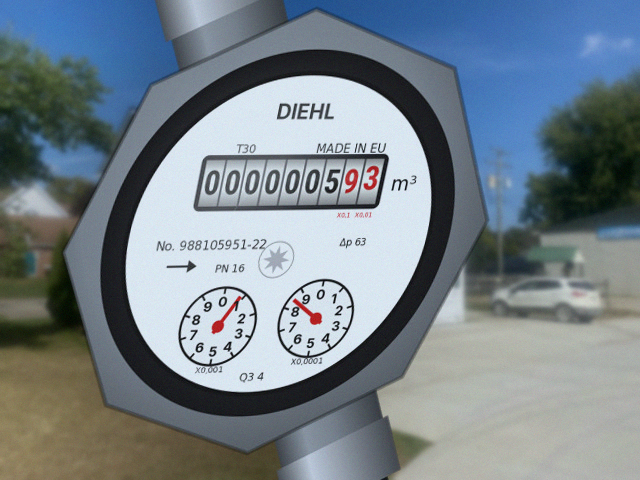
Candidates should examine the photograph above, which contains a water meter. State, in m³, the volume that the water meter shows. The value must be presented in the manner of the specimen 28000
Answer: 5.9308
